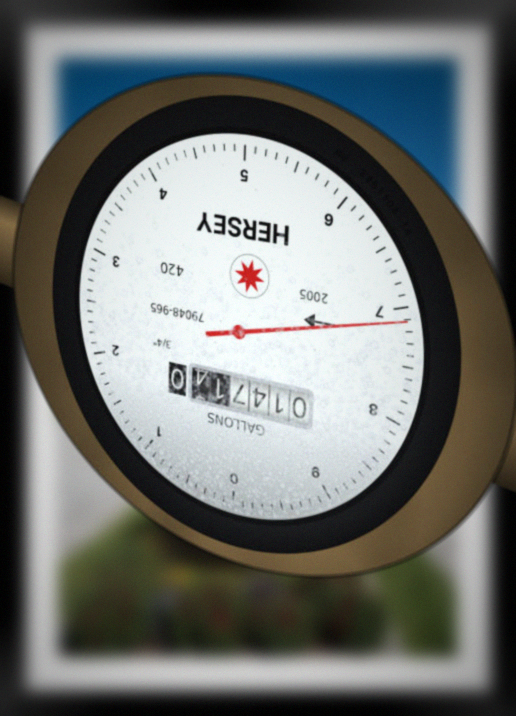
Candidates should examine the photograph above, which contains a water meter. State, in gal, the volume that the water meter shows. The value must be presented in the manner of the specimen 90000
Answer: 147137.1
